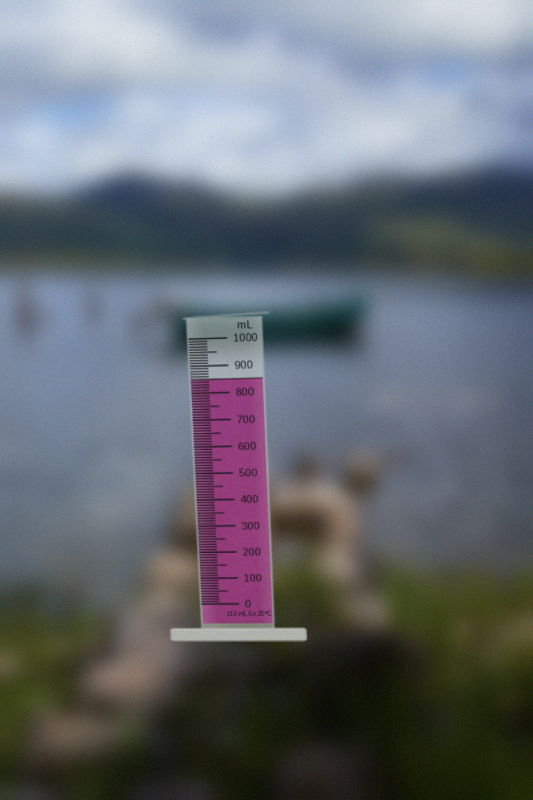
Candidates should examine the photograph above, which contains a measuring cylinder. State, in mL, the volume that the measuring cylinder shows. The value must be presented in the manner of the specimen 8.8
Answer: 850
